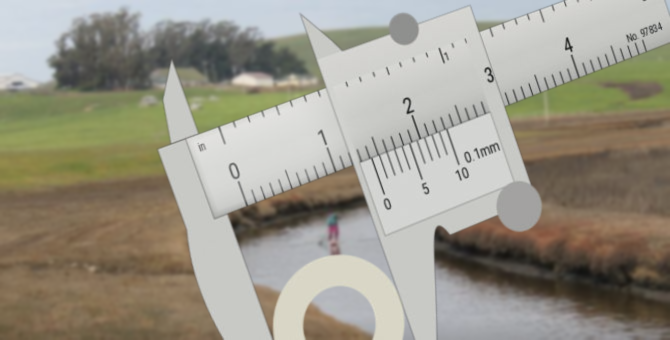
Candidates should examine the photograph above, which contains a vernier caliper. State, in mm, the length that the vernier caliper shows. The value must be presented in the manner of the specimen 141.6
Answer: 14.2
